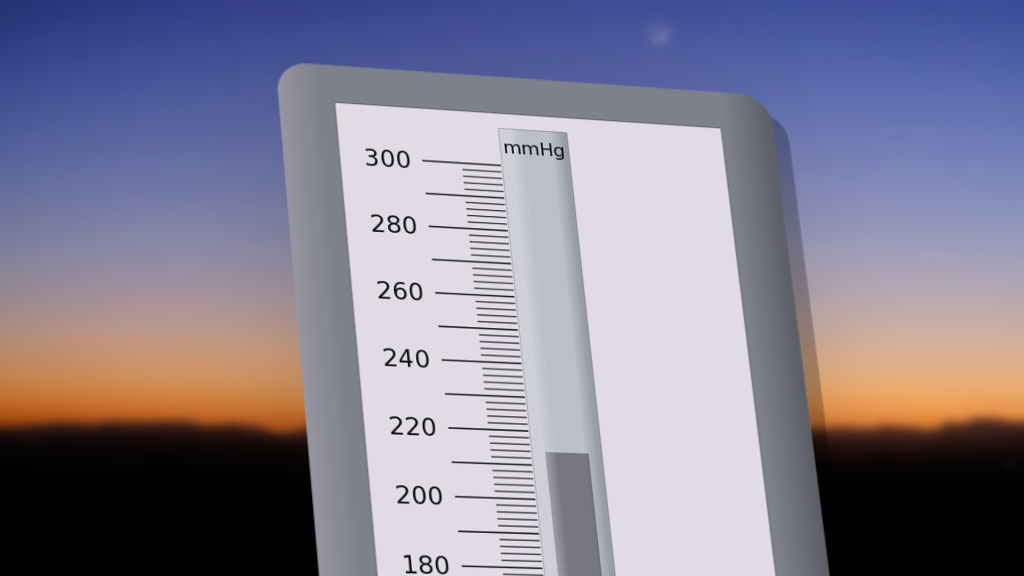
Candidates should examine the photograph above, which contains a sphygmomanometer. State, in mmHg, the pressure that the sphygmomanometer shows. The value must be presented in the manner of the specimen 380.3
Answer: 214
